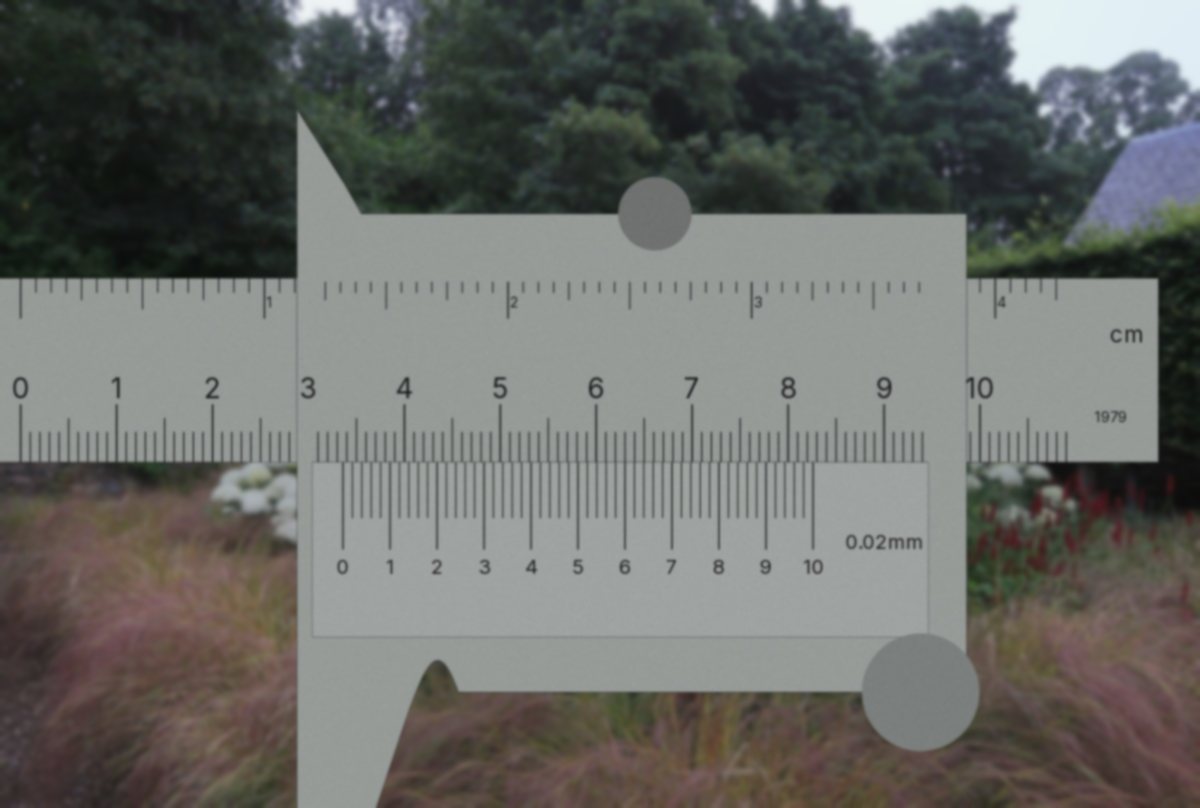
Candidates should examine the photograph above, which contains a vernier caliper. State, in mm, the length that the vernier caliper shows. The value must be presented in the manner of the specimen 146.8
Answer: 33.6
